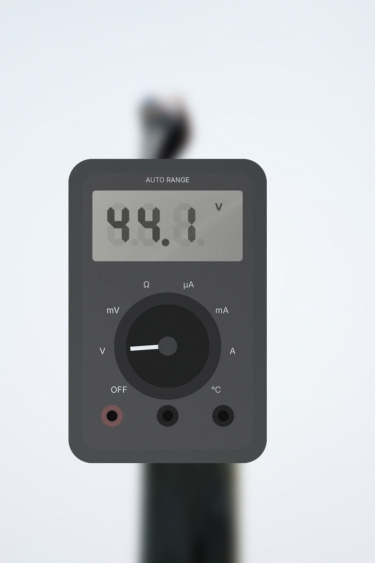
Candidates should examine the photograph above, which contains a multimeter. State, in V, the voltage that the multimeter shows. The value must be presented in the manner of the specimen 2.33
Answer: 44.1
